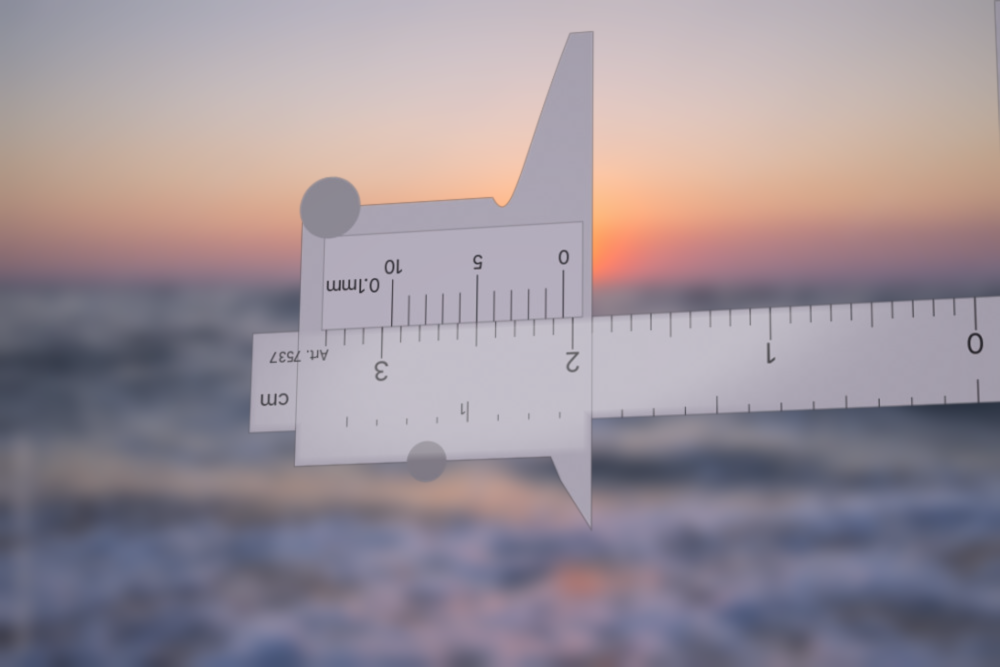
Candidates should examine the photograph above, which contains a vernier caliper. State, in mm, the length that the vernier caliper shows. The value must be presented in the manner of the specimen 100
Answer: 20.5
